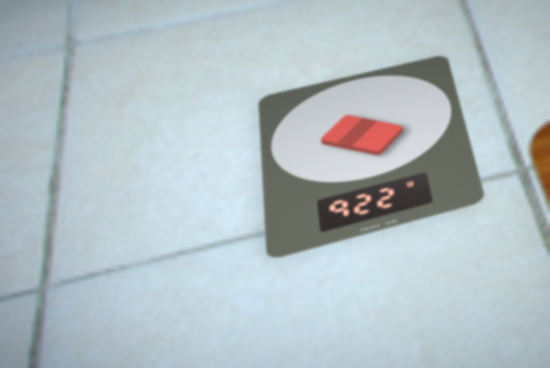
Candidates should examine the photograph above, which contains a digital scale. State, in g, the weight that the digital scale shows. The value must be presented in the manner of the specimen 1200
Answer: 922
